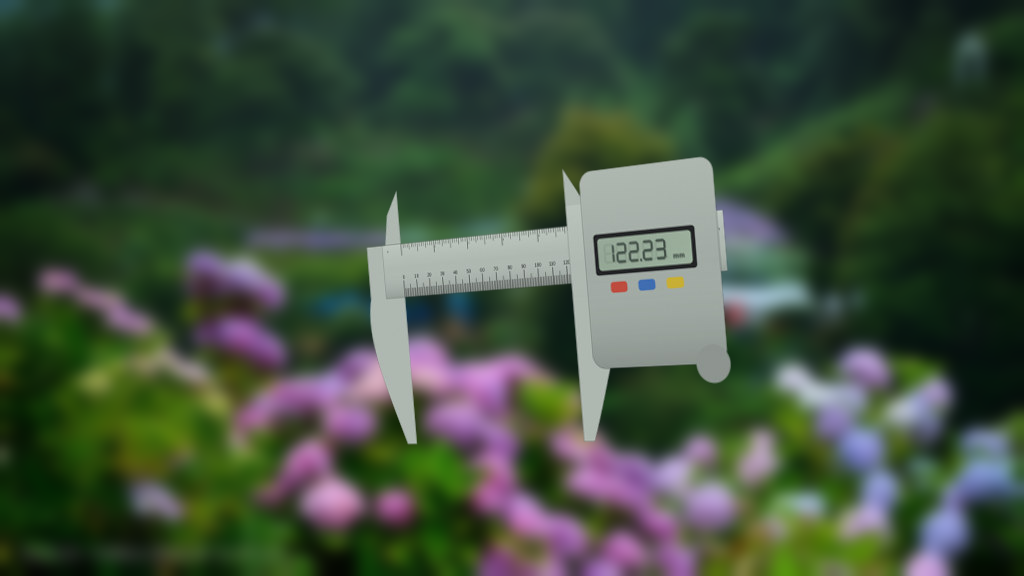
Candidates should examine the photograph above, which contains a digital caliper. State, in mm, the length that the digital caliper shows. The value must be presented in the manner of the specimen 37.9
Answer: 122.23
